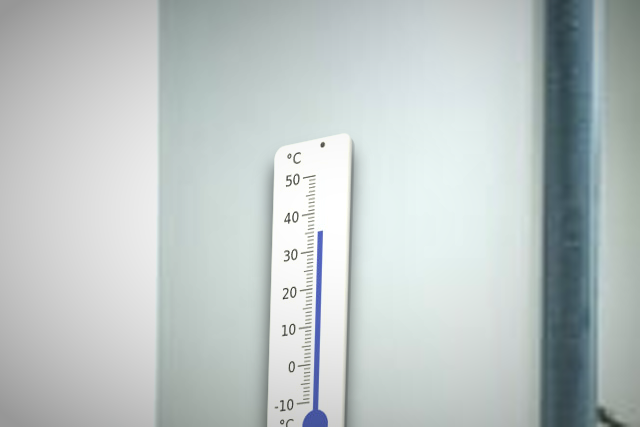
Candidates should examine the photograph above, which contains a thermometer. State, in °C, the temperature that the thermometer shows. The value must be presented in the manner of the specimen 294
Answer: 35
